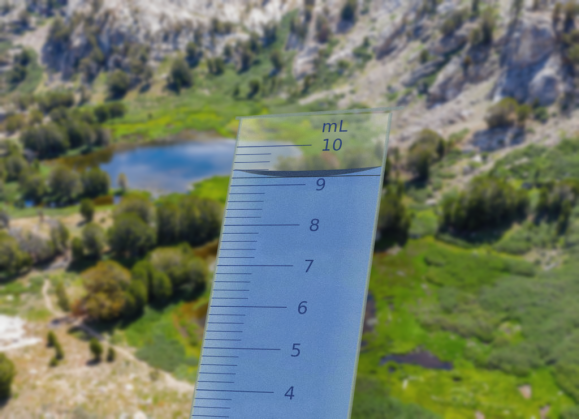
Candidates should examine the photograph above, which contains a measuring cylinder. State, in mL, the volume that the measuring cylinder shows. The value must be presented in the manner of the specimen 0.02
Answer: 9.2
